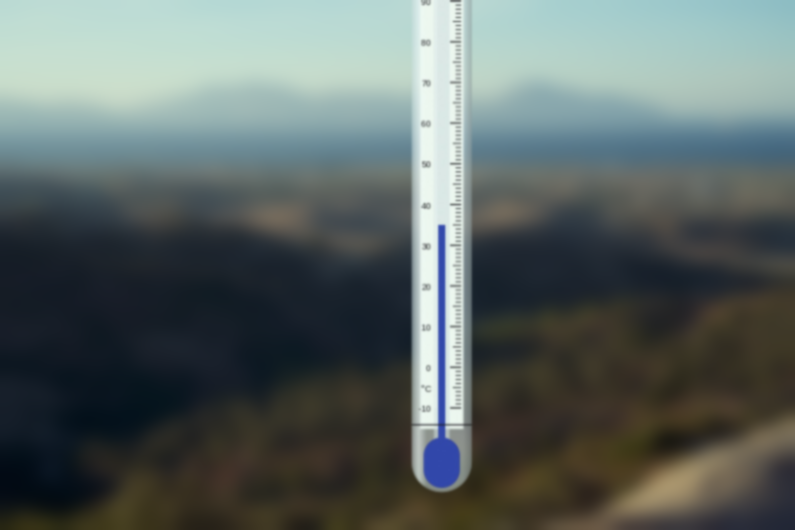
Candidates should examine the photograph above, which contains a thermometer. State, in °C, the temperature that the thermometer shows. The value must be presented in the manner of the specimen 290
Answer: 35
